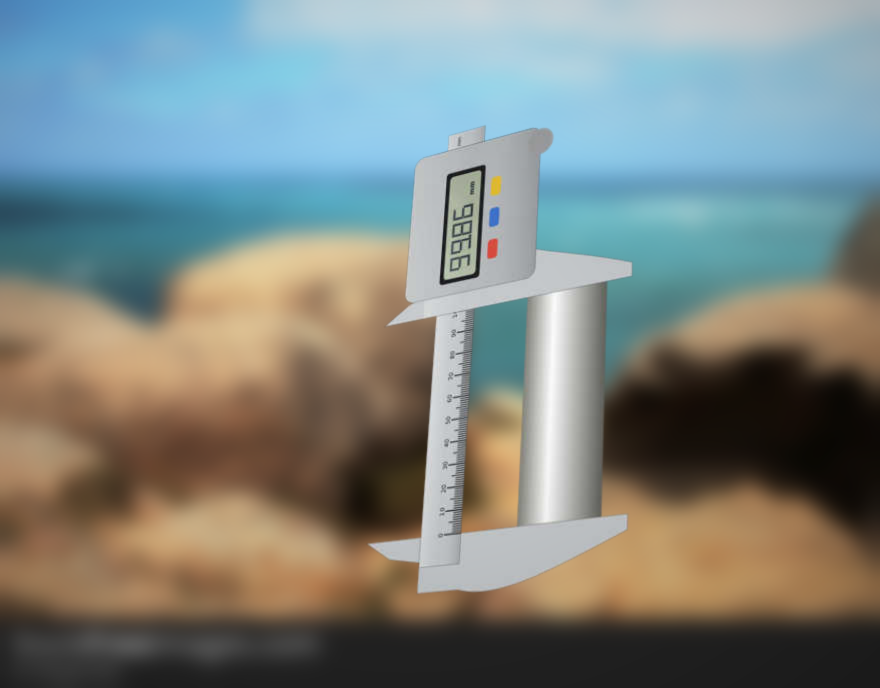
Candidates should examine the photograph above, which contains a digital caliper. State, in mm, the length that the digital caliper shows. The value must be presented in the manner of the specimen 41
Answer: 99.86
